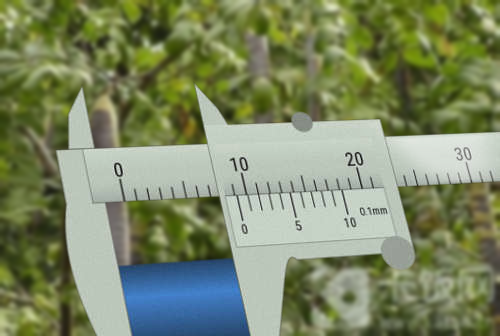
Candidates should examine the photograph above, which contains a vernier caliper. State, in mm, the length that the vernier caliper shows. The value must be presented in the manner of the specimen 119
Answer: 9.2
